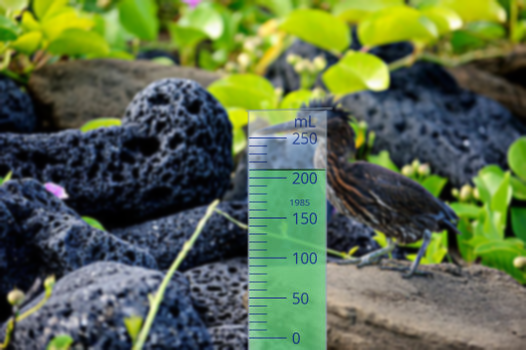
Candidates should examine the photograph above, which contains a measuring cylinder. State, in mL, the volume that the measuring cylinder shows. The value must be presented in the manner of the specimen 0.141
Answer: 210
